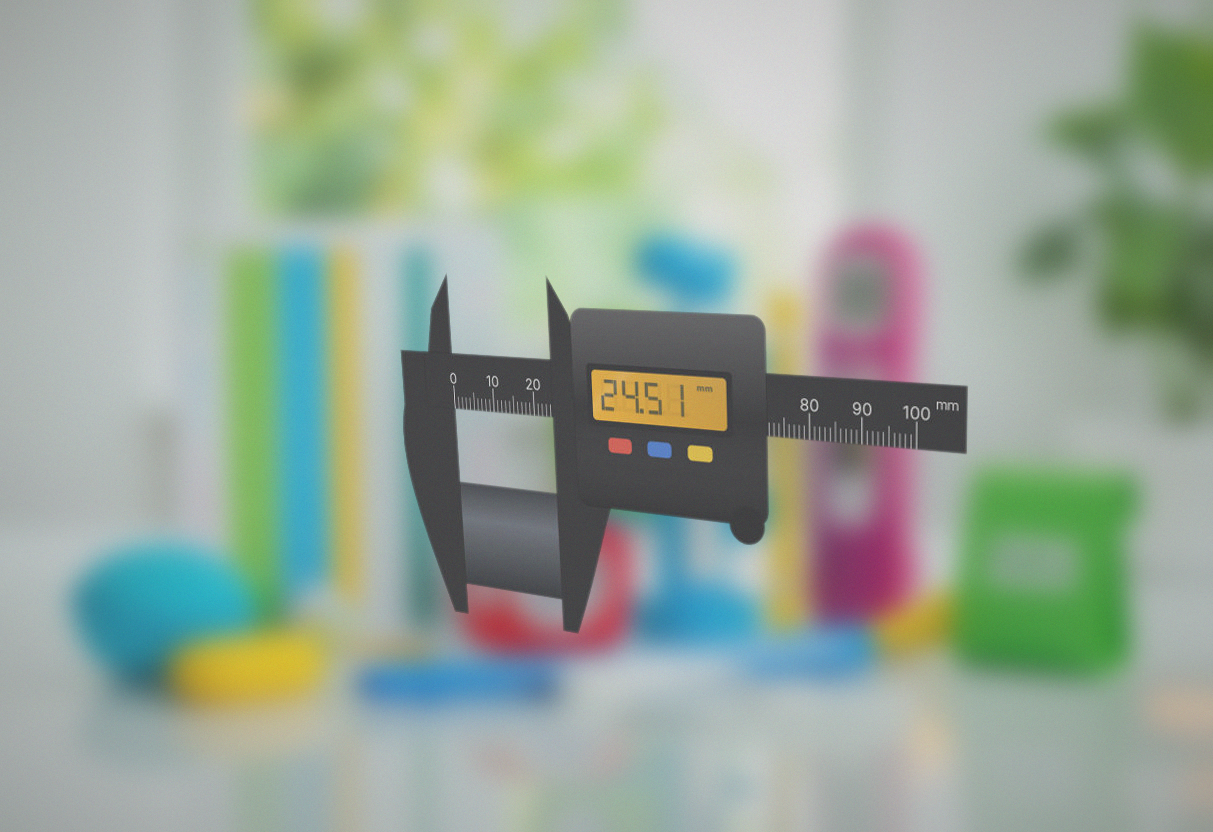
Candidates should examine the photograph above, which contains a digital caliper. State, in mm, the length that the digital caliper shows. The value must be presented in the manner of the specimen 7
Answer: 24.51
